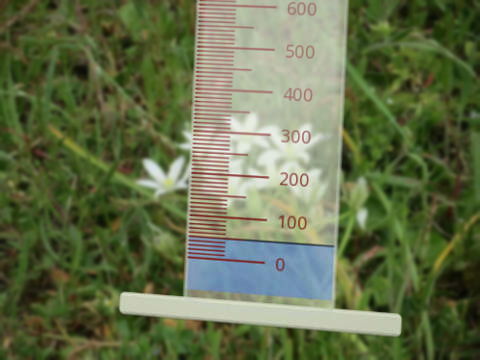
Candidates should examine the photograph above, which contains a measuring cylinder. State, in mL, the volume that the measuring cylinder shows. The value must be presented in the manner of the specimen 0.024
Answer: 50
